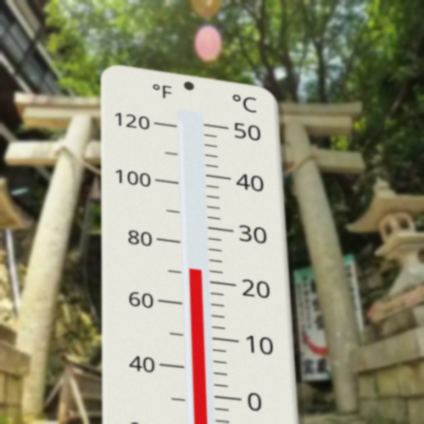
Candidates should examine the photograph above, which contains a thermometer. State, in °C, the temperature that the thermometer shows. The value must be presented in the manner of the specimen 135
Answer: 22
